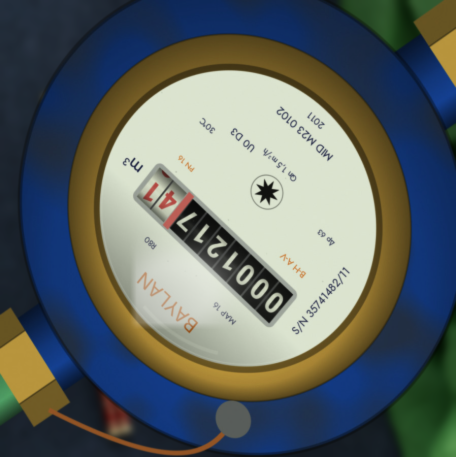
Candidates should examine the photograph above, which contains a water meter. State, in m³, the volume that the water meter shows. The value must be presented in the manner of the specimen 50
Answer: 1217.41
